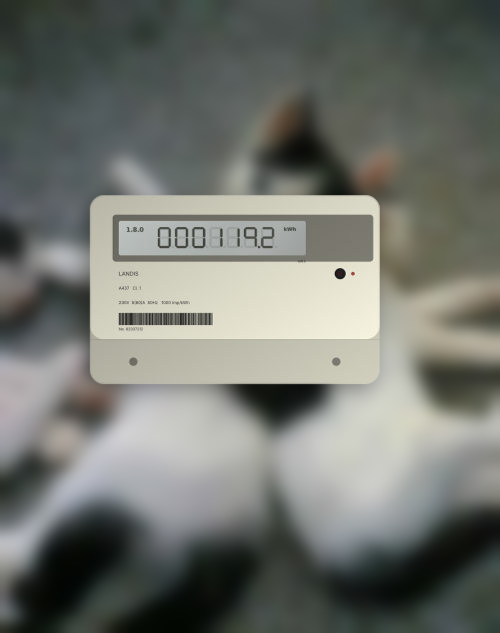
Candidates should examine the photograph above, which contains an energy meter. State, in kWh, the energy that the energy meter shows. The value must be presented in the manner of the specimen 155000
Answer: 119.2
